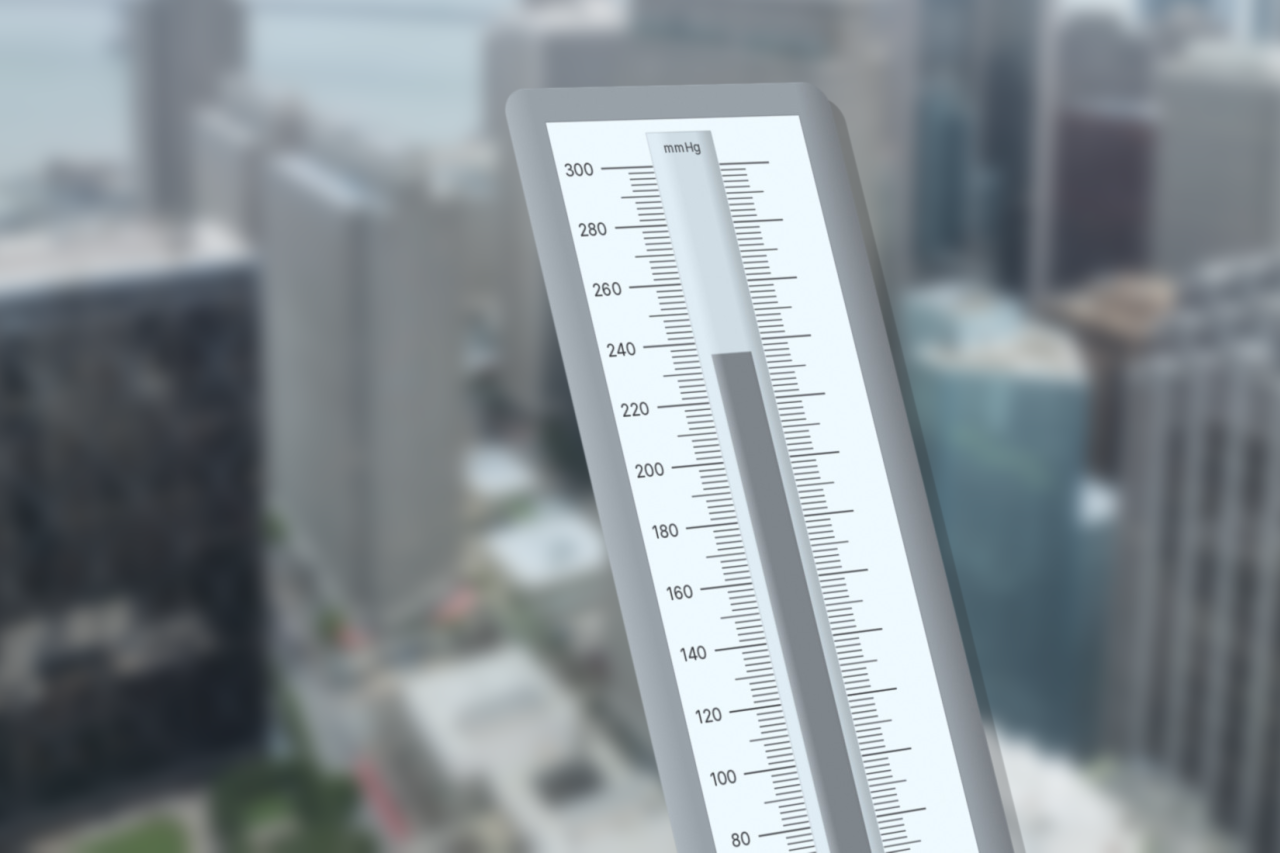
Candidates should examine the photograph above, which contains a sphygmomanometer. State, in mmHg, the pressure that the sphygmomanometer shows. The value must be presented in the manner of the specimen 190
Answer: 236
